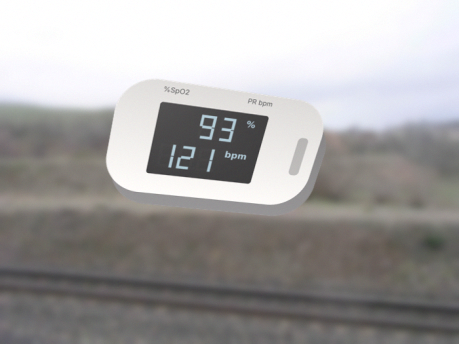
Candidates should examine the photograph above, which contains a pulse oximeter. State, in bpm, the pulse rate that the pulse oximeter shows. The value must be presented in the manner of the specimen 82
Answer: 121
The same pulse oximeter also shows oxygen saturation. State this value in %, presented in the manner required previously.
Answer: 93
